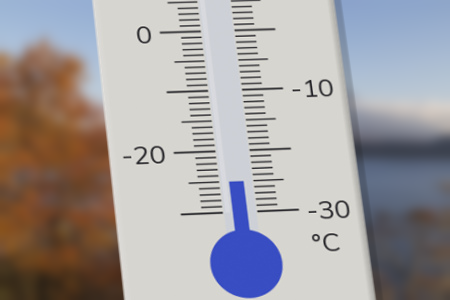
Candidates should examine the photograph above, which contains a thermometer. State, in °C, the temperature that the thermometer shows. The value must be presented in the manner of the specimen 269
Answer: -25
